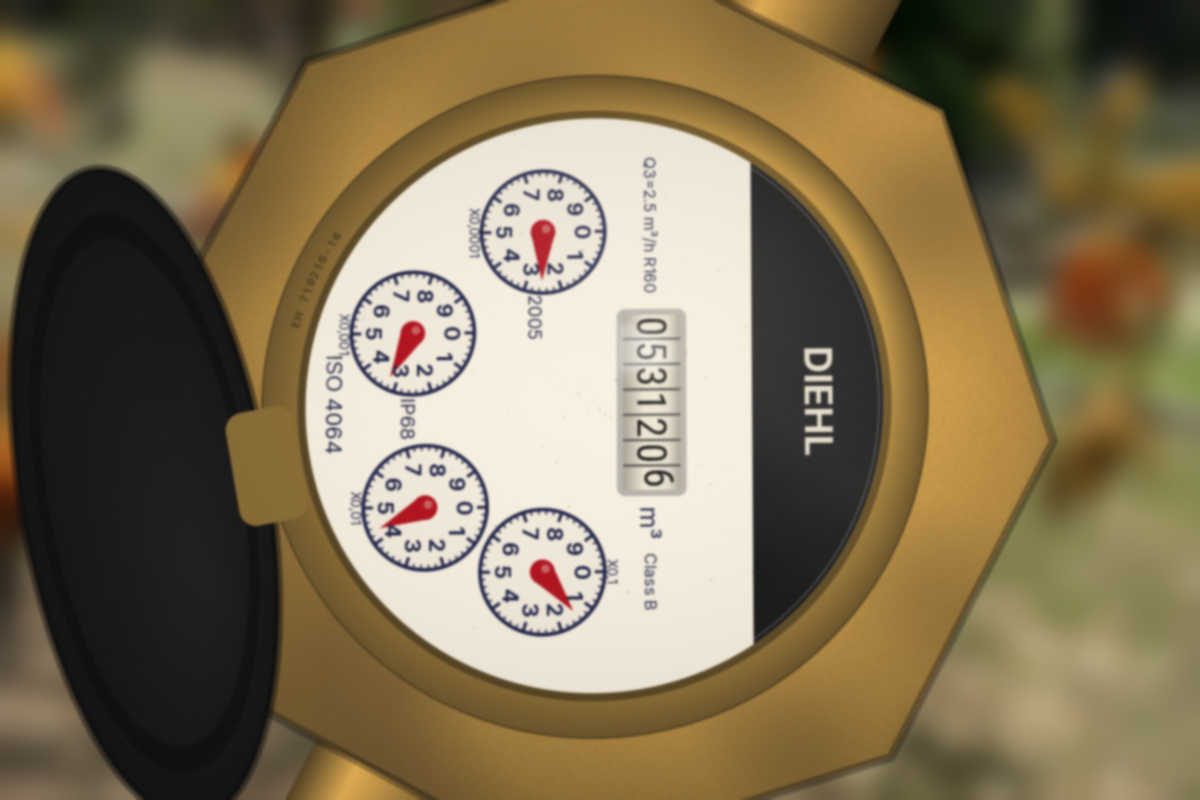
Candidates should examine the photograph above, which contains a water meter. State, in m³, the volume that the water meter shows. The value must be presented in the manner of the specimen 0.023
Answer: 531206.1432
